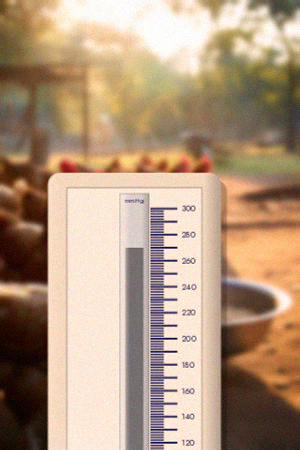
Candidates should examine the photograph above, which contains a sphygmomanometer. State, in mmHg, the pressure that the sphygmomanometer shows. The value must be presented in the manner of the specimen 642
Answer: 270
